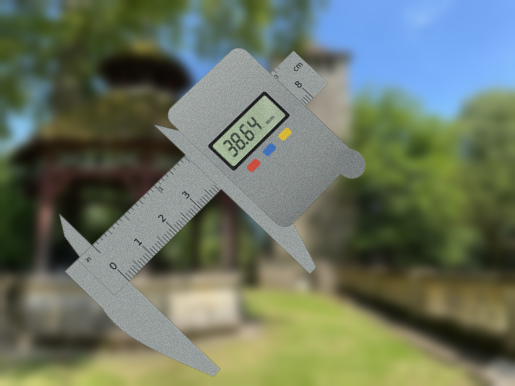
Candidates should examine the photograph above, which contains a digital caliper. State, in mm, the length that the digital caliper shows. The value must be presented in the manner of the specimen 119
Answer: 38.64
